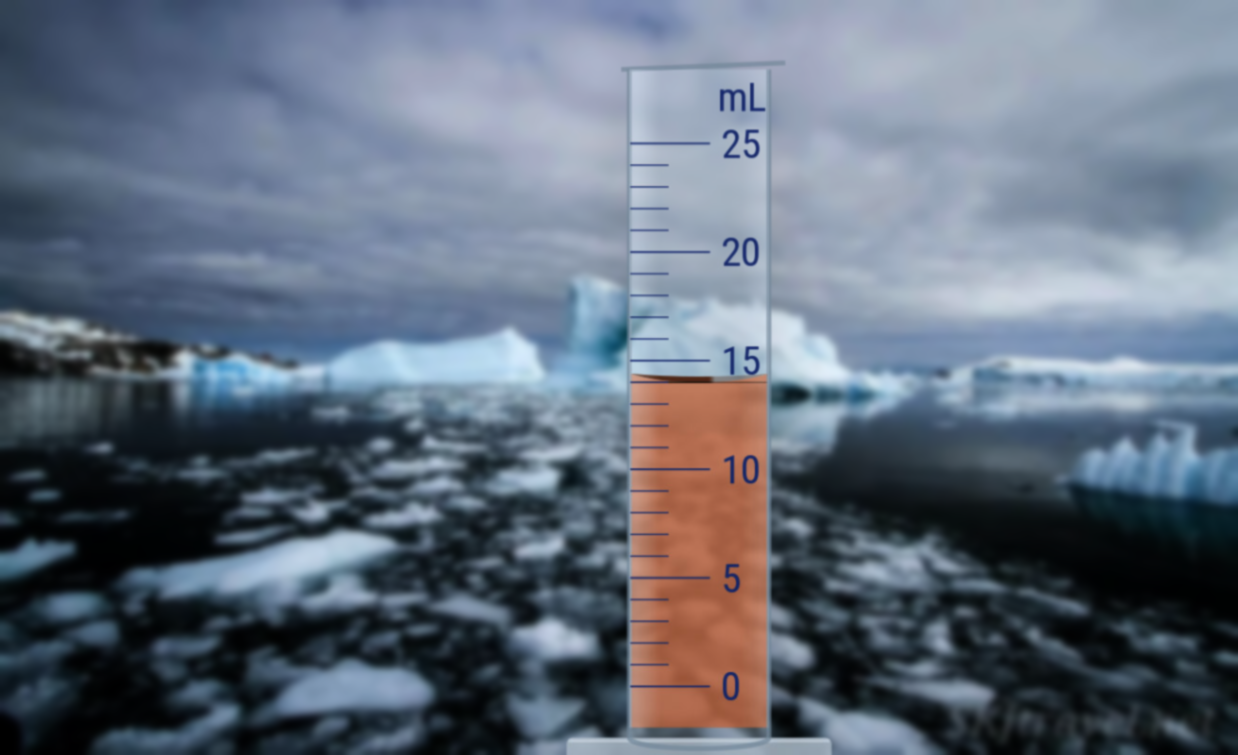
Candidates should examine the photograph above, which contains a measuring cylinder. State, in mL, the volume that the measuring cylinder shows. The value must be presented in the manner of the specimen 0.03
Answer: 14
